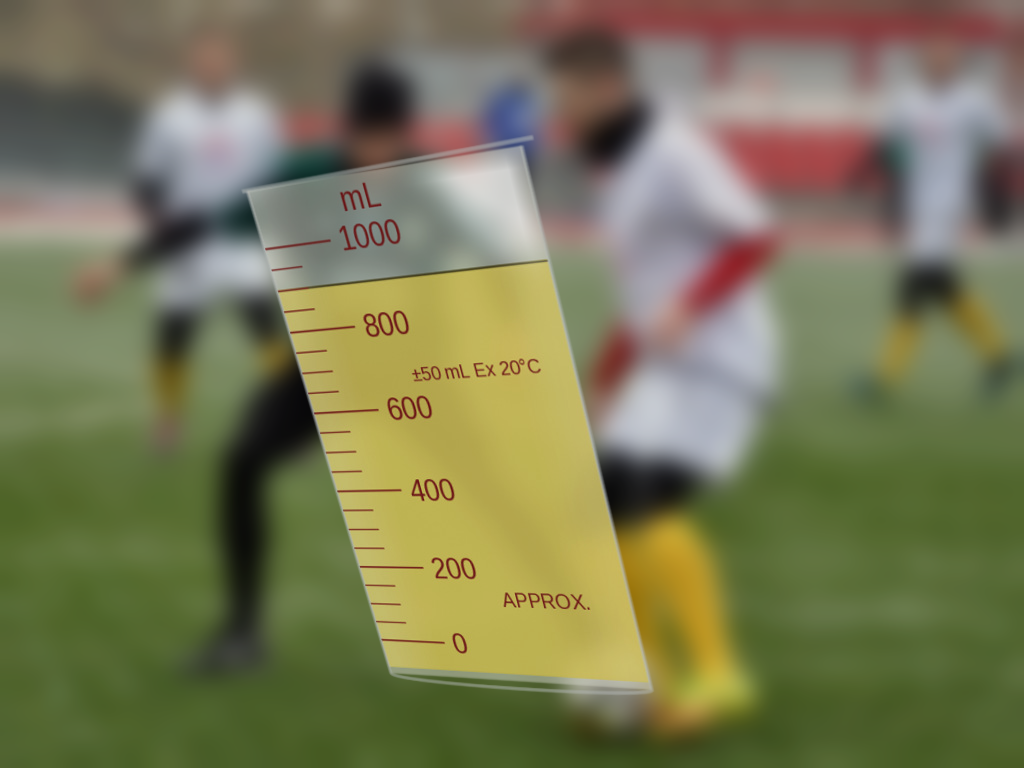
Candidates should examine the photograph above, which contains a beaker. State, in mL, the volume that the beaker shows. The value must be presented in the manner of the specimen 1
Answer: 900
